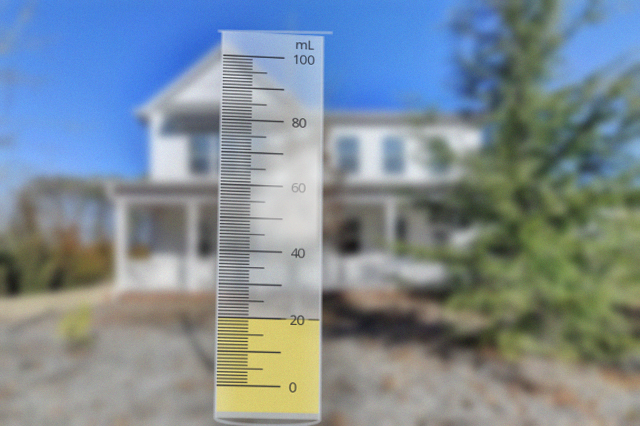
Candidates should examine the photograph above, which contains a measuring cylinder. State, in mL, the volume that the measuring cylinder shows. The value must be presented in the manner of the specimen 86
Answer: 20
